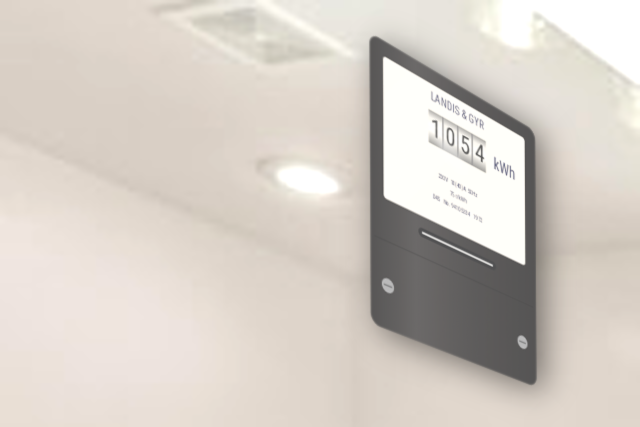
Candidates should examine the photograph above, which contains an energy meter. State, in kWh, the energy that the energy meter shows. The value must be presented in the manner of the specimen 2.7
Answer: 1054
